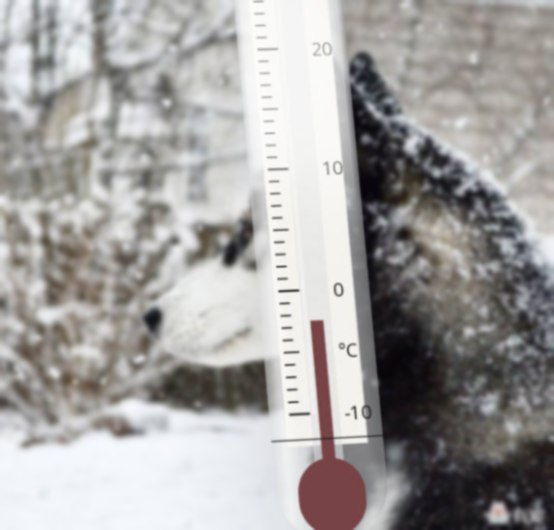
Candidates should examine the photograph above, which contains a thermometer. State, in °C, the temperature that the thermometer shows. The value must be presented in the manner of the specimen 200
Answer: -2.5
